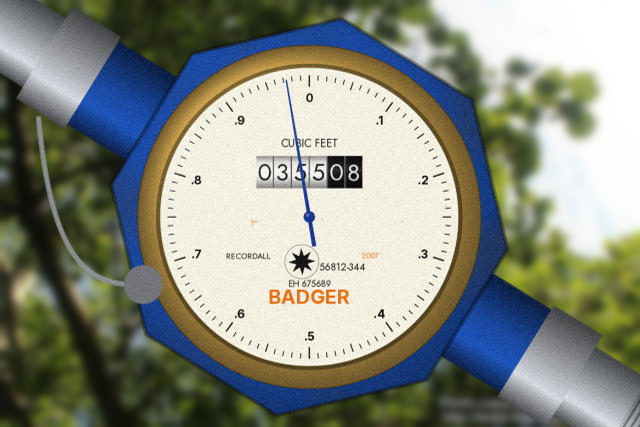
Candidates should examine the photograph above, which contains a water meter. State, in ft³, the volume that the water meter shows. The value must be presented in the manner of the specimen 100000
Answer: 35507.97
